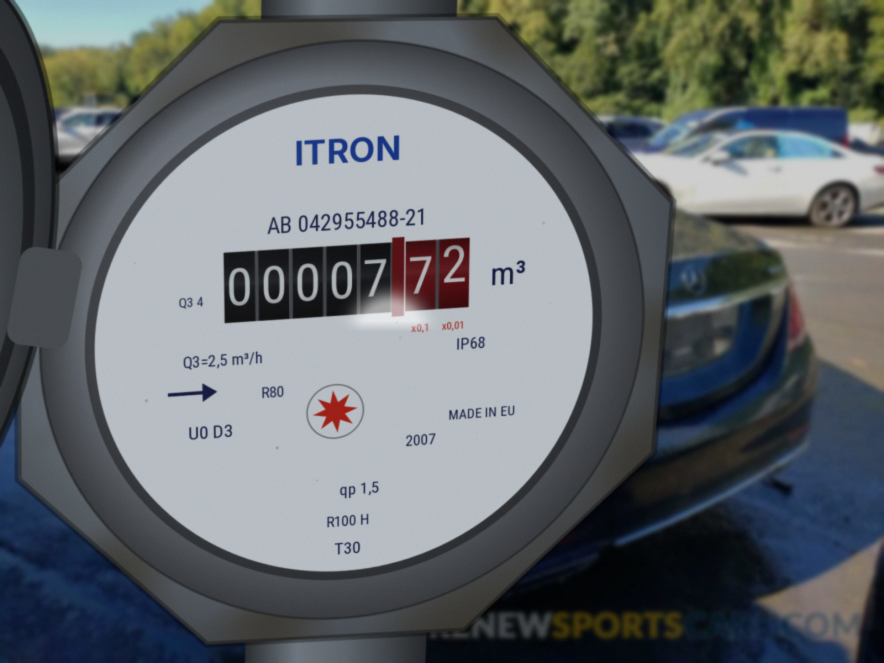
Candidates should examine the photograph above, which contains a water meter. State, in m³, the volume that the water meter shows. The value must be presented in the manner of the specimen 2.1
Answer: 7.72
